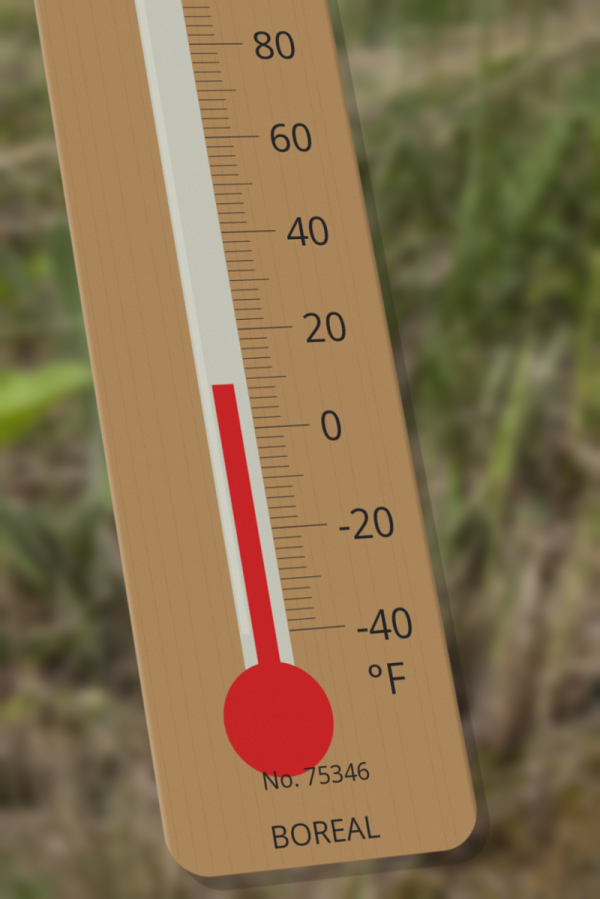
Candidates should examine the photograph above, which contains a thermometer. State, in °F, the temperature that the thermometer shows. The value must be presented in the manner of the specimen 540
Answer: 9
